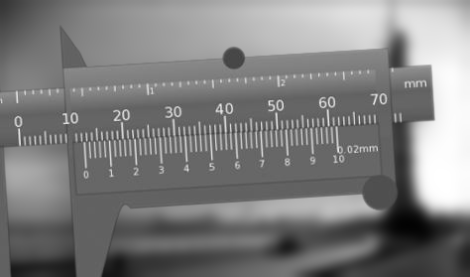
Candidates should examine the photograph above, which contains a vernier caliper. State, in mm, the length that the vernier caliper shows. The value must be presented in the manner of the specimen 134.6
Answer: 12.5
